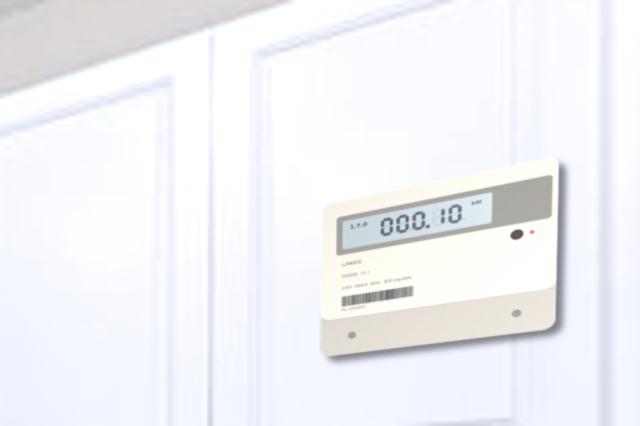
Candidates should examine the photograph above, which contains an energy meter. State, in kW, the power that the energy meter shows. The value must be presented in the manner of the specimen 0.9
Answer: 0.10
